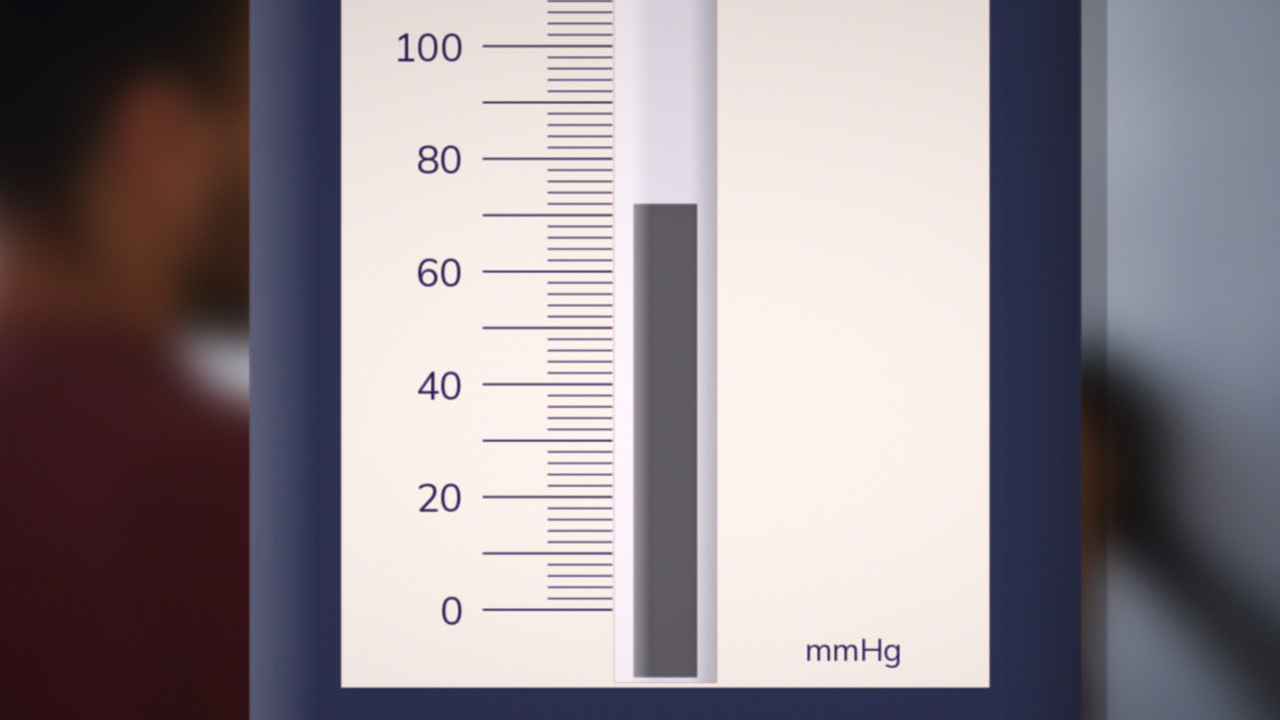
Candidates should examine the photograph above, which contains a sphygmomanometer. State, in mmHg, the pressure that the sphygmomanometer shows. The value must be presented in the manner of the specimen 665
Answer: 72
